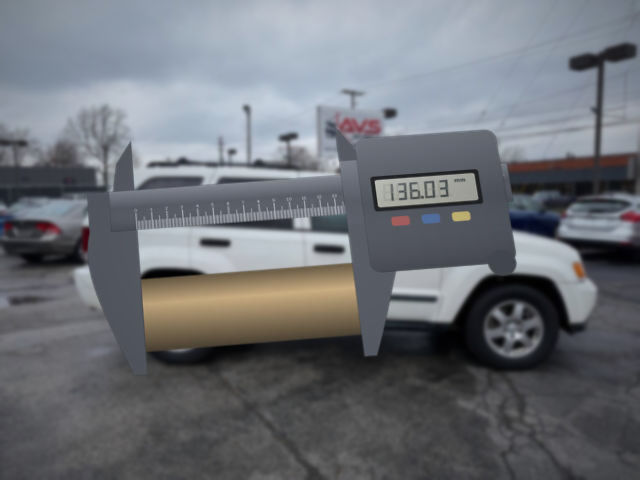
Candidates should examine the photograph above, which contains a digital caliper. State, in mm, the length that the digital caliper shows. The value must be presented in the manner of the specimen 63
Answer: 136.03
